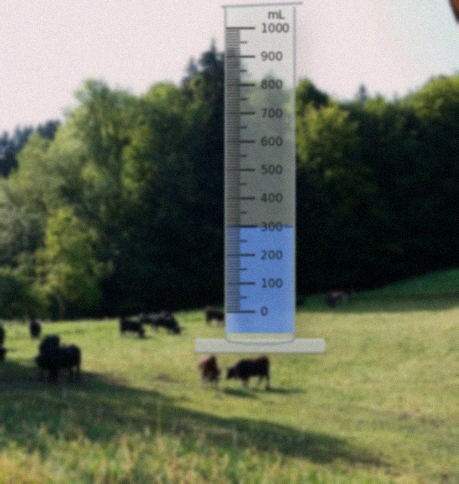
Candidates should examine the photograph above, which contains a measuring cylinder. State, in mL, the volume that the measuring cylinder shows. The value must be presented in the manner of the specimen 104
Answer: 300
